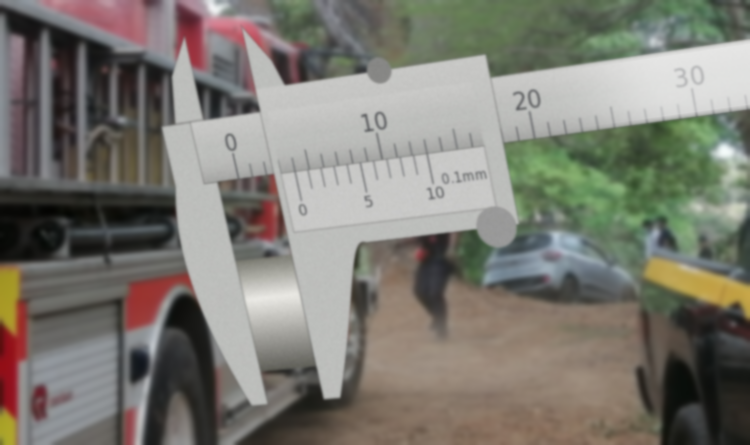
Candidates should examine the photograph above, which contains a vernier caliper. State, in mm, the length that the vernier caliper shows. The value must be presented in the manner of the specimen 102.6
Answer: 4.0
